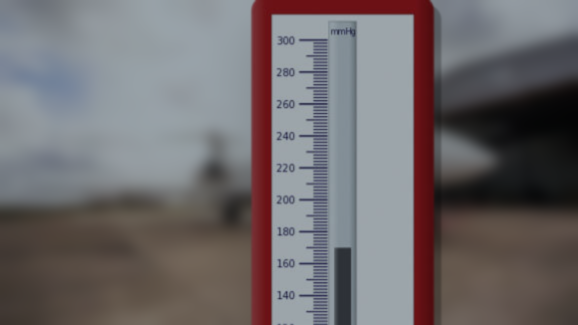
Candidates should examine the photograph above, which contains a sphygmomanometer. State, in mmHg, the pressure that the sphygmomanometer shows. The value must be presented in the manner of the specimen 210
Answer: 170
